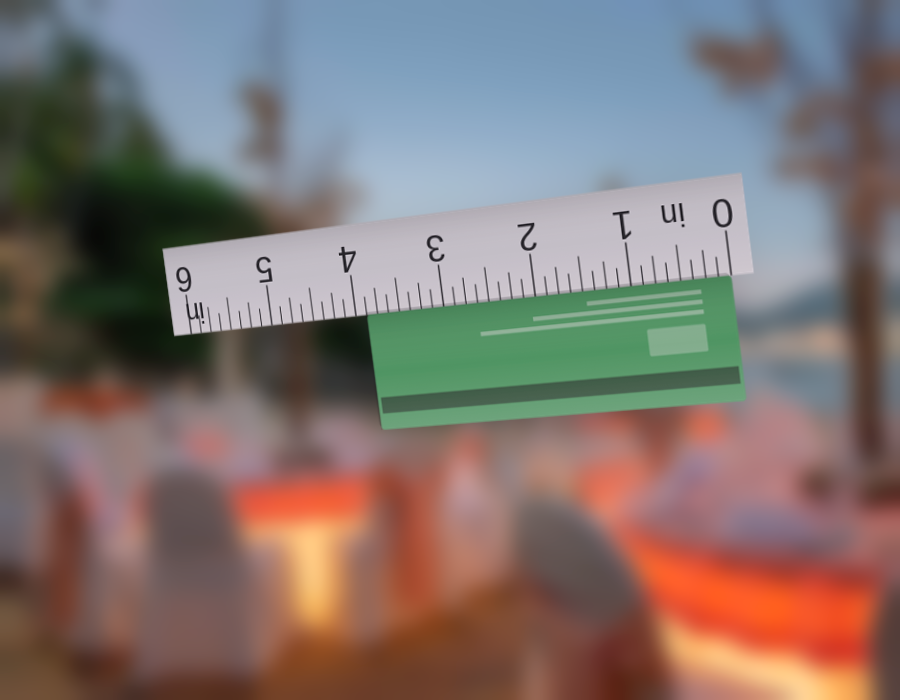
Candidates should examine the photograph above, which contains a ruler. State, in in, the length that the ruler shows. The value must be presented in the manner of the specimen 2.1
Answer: 3.875
